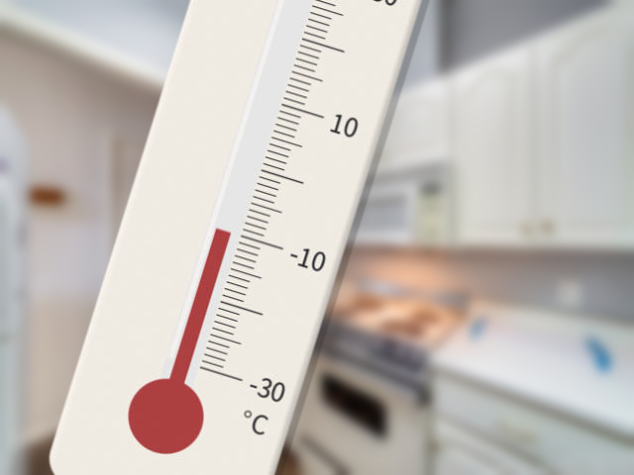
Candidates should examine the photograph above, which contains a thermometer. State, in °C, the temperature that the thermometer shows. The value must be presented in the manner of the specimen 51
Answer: -10
